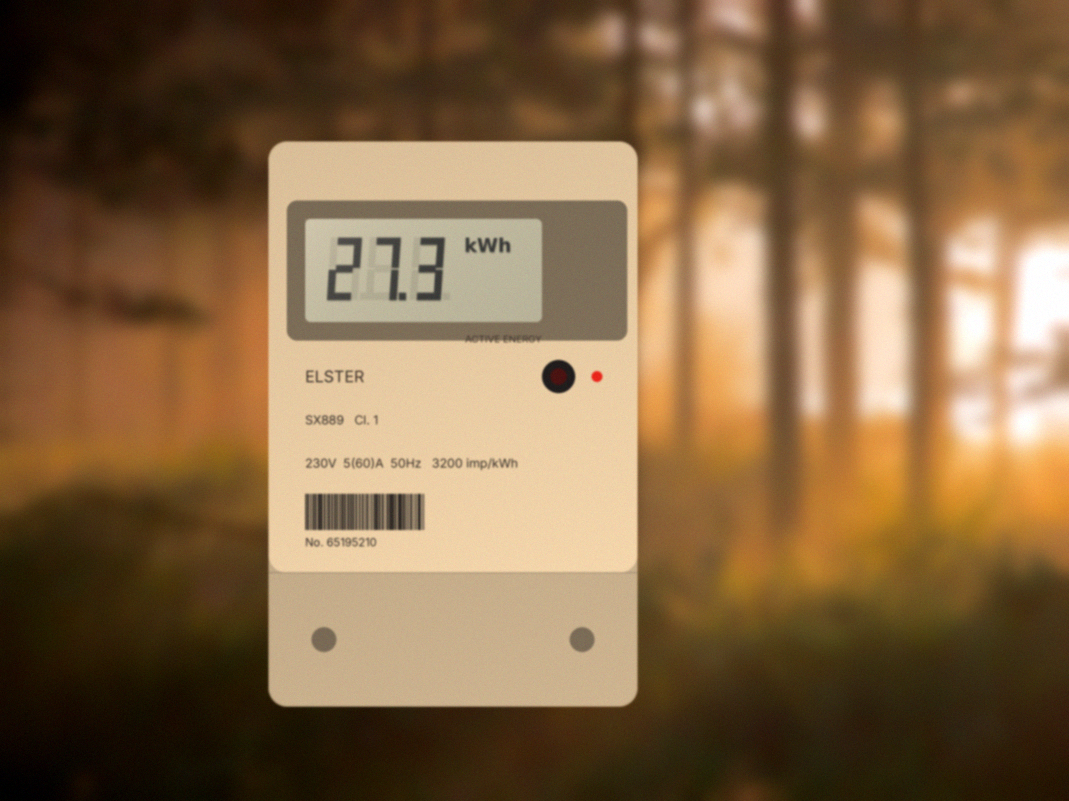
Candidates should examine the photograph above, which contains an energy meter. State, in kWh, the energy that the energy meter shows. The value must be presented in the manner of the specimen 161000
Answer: 27.3
